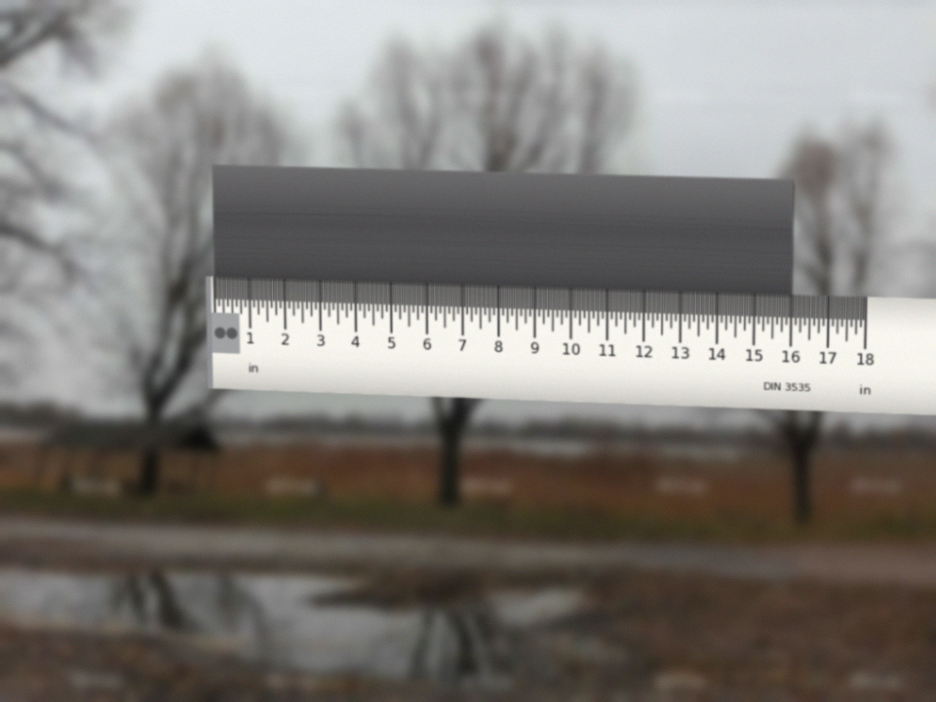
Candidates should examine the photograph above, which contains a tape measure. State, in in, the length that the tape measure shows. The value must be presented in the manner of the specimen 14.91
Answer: 16
